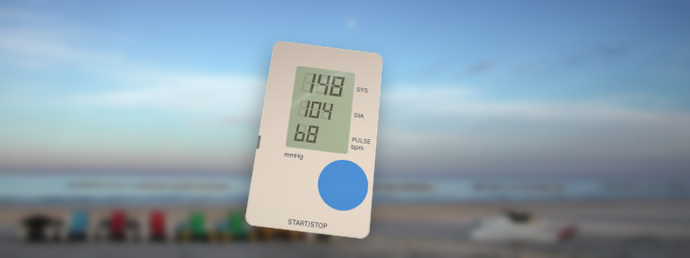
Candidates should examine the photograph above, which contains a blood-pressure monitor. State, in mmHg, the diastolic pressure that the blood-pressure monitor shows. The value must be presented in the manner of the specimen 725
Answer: 104
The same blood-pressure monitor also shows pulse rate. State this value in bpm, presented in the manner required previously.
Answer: 68
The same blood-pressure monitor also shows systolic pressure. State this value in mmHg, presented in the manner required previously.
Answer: 148
